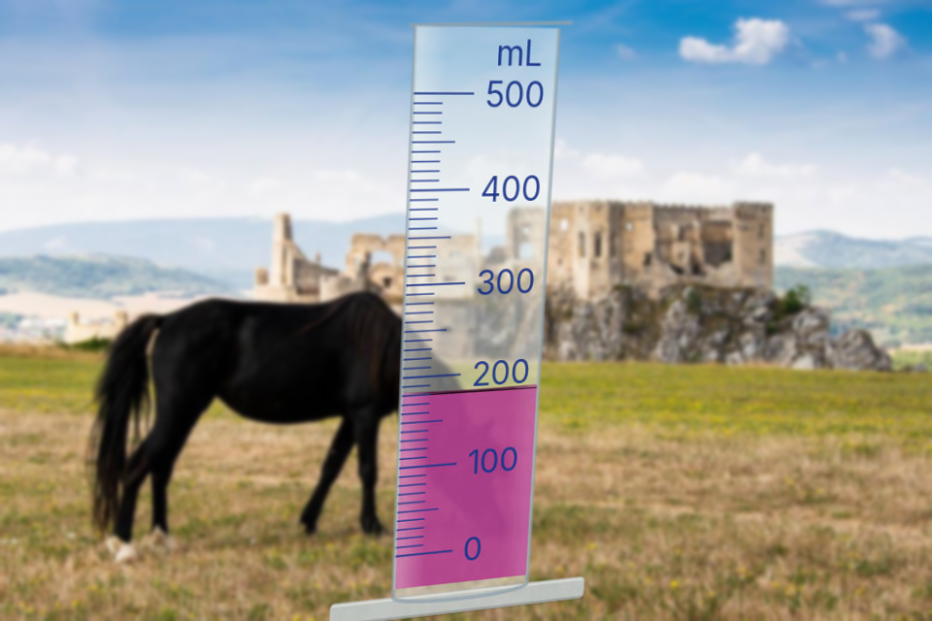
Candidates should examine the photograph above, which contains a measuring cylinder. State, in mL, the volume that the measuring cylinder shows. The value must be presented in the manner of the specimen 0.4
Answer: 180
